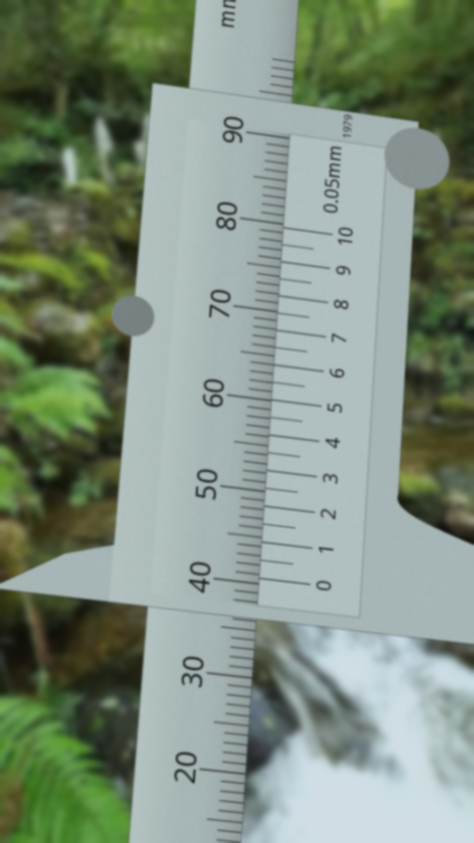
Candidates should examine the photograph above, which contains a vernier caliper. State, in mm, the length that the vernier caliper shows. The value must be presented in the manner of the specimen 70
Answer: 40.6
